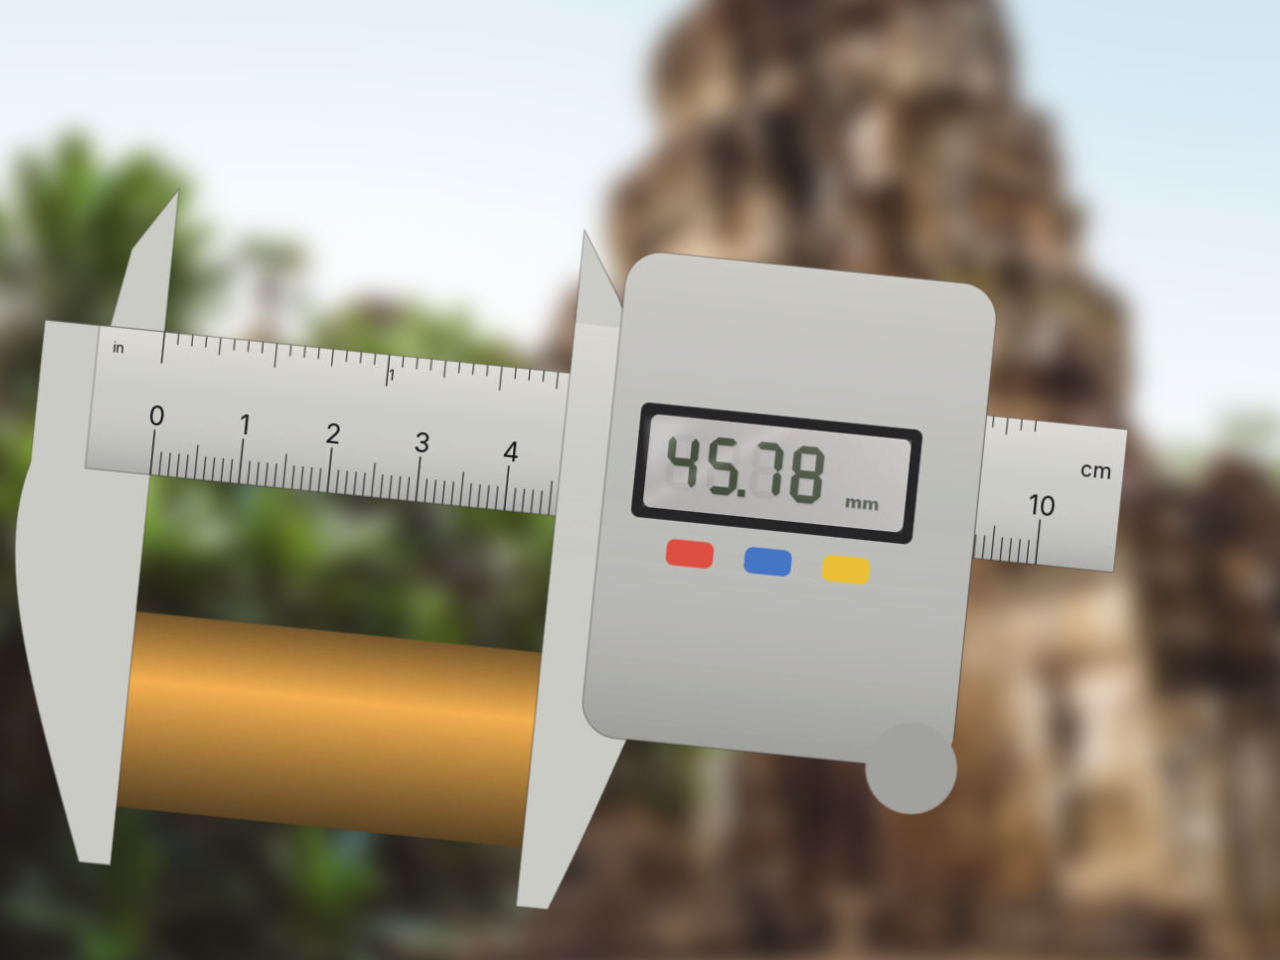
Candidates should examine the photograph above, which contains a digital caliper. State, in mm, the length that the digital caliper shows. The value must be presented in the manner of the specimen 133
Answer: 45.78
